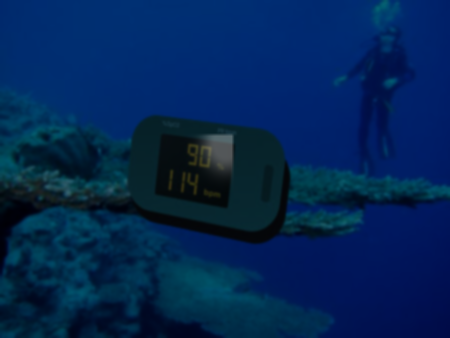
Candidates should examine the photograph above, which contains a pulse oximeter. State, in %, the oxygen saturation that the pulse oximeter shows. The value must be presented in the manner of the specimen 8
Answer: 90
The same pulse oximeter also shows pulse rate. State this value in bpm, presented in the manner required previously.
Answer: 114
